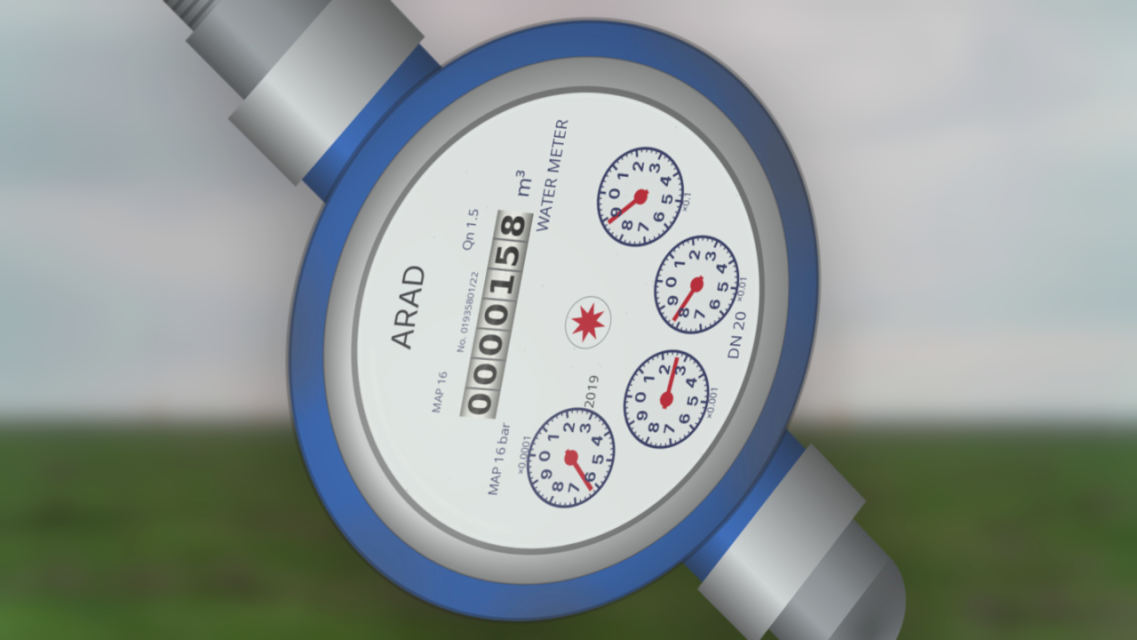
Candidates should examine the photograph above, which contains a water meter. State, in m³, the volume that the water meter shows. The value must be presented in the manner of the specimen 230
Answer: 158.8826
